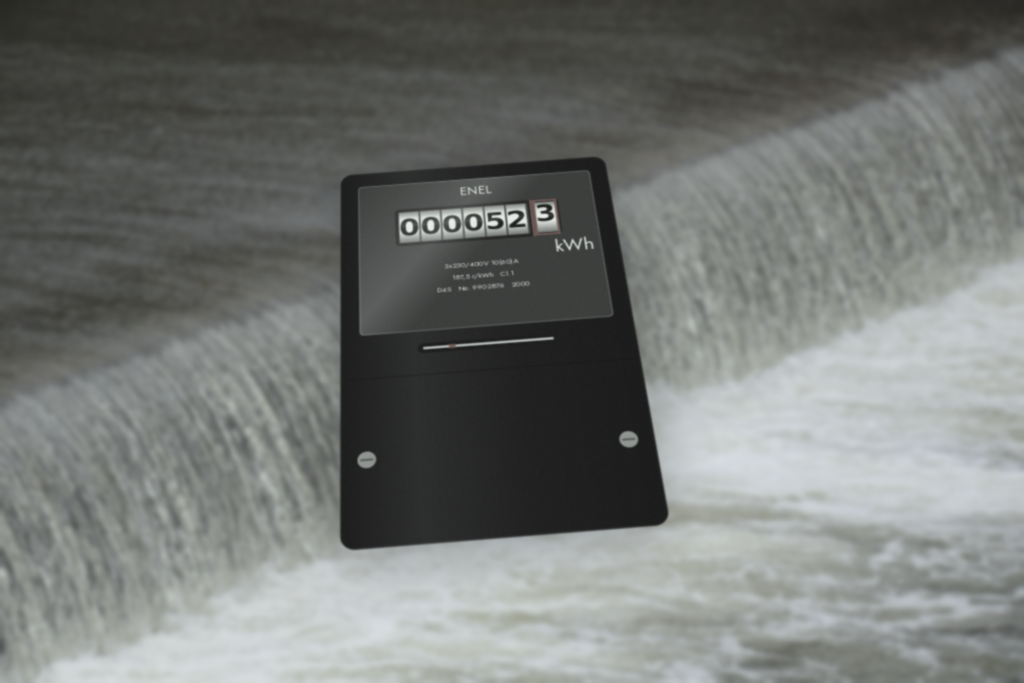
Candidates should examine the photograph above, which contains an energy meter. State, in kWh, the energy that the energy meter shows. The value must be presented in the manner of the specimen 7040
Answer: 52.3
